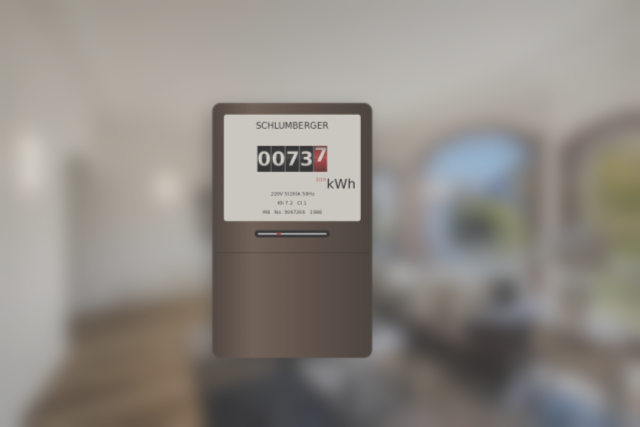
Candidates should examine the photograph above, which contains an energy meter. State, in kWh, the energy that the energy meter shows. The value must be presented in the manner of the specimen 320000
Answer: 73.7
